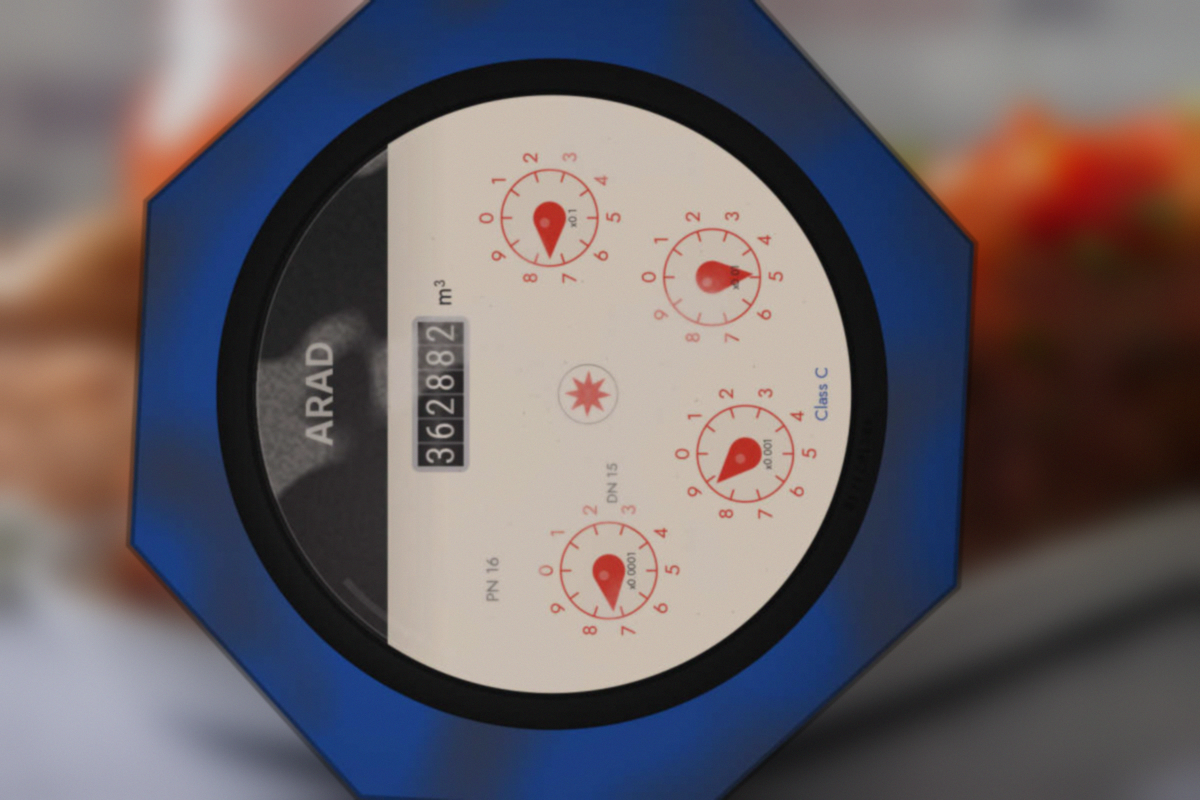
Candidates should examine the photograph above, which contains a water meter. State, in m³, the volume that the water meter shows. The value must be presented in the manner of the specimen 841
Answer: 362882.7487
